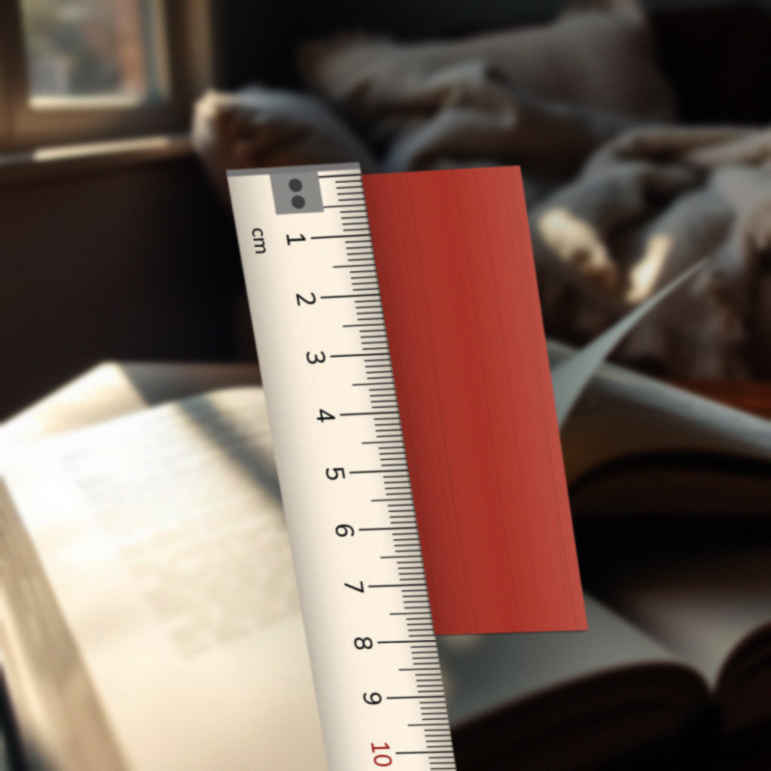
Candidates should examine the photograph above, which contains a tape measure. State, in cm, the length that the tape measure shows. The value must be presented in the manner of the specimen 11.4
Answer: 7.9
